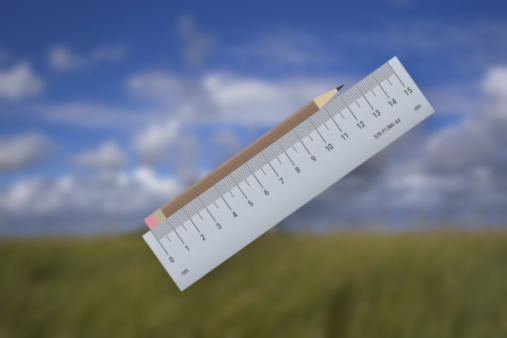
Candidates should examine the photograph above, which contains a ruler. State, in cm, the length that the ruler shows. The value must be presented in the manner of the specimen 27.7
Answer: 12.5
